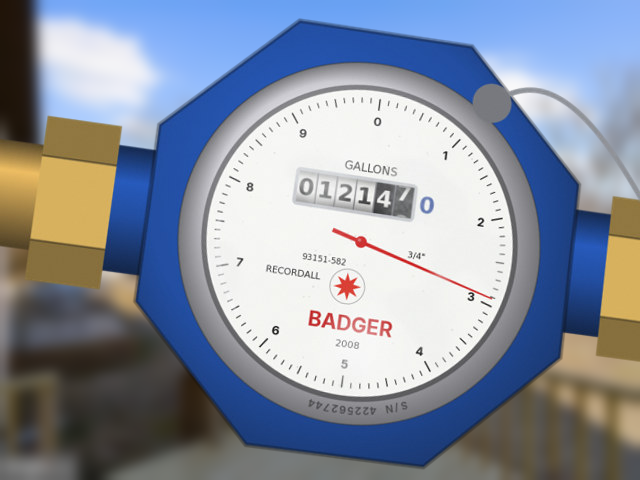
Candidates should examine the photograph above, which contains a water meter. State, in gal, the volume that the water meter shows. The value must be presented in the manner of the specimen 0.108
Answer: 121472.9
